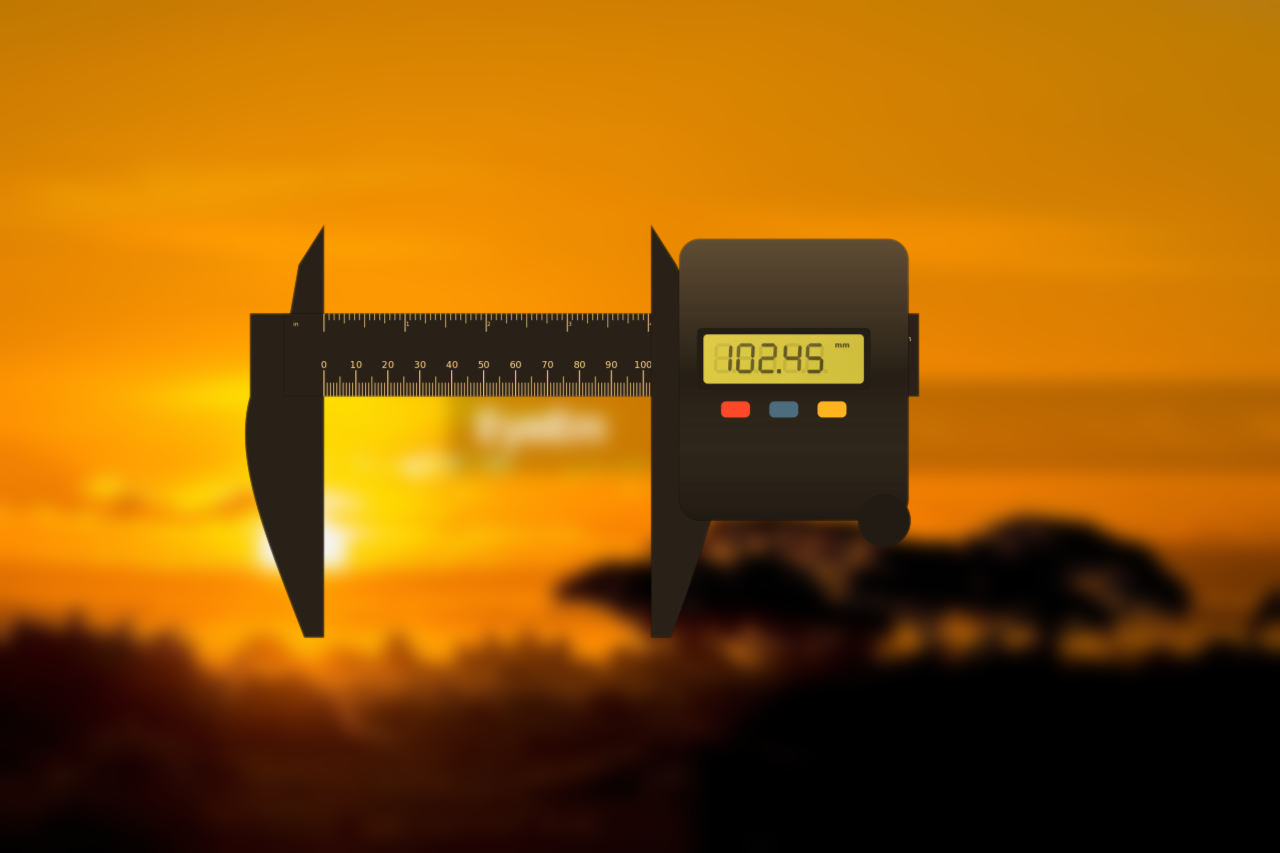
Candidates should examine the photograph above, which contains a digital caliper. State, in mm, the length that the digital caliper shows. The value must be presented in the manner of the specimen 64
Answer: 102.45
